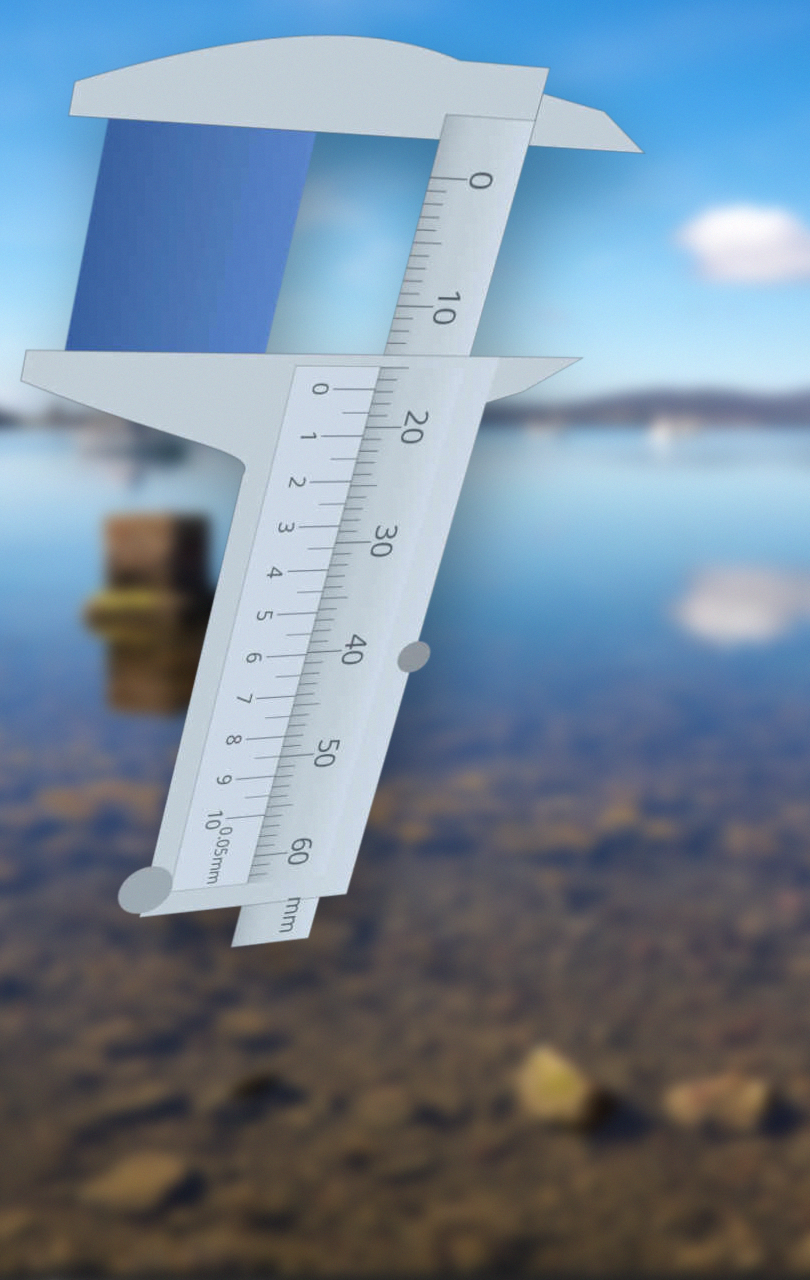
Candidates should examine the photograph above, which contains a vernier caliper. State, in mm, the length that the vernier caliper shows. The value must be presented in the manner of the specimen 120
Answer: 16.8
